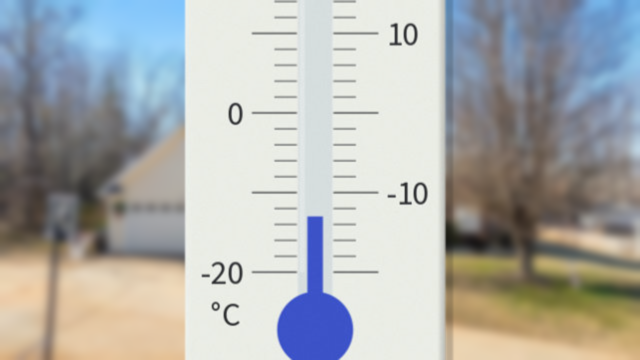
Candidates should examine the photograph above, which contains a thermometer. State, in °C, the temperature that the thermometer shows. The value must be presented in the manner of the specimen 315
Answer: -13
